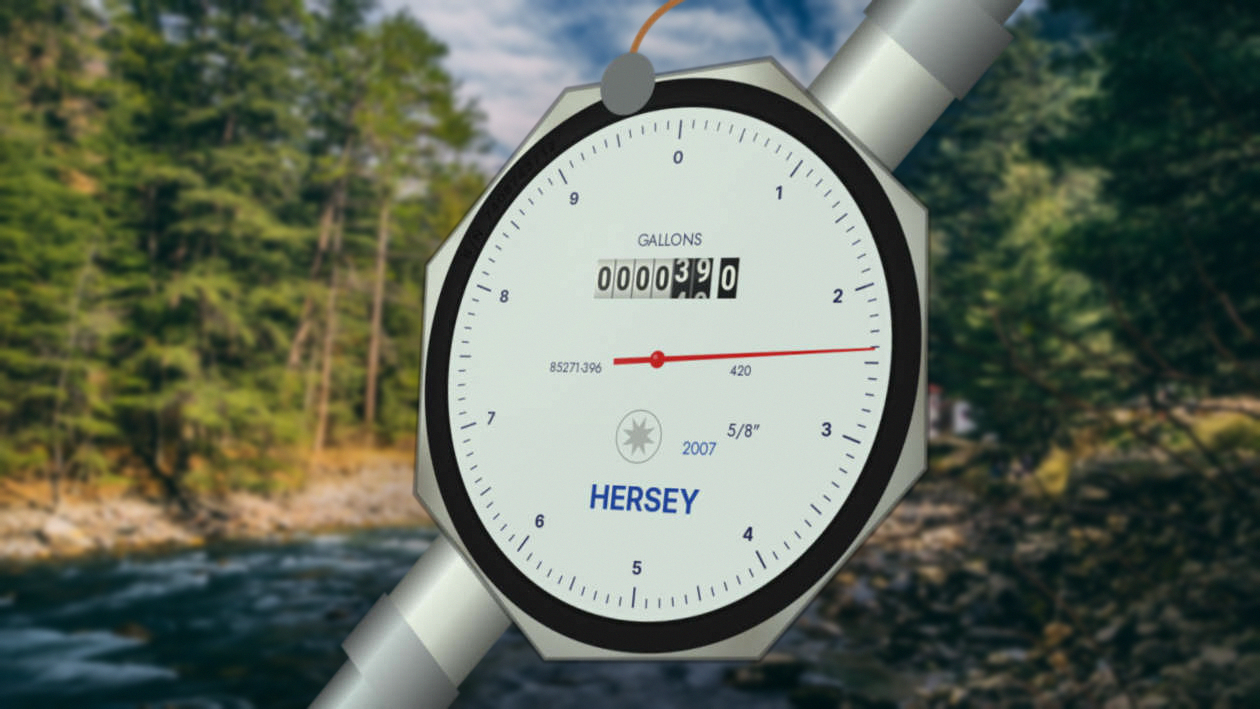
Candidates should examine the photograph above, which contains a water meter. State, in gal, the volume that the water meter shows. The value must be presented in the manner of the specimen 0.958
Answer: 392.4
